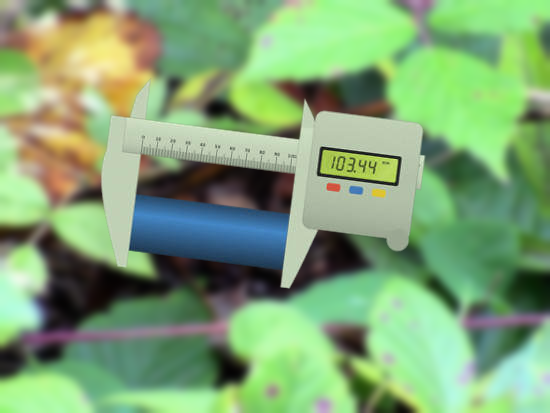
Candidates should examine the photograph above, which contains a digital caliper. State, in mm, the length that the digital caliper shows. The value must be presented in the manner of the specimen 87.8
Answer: 103.44
